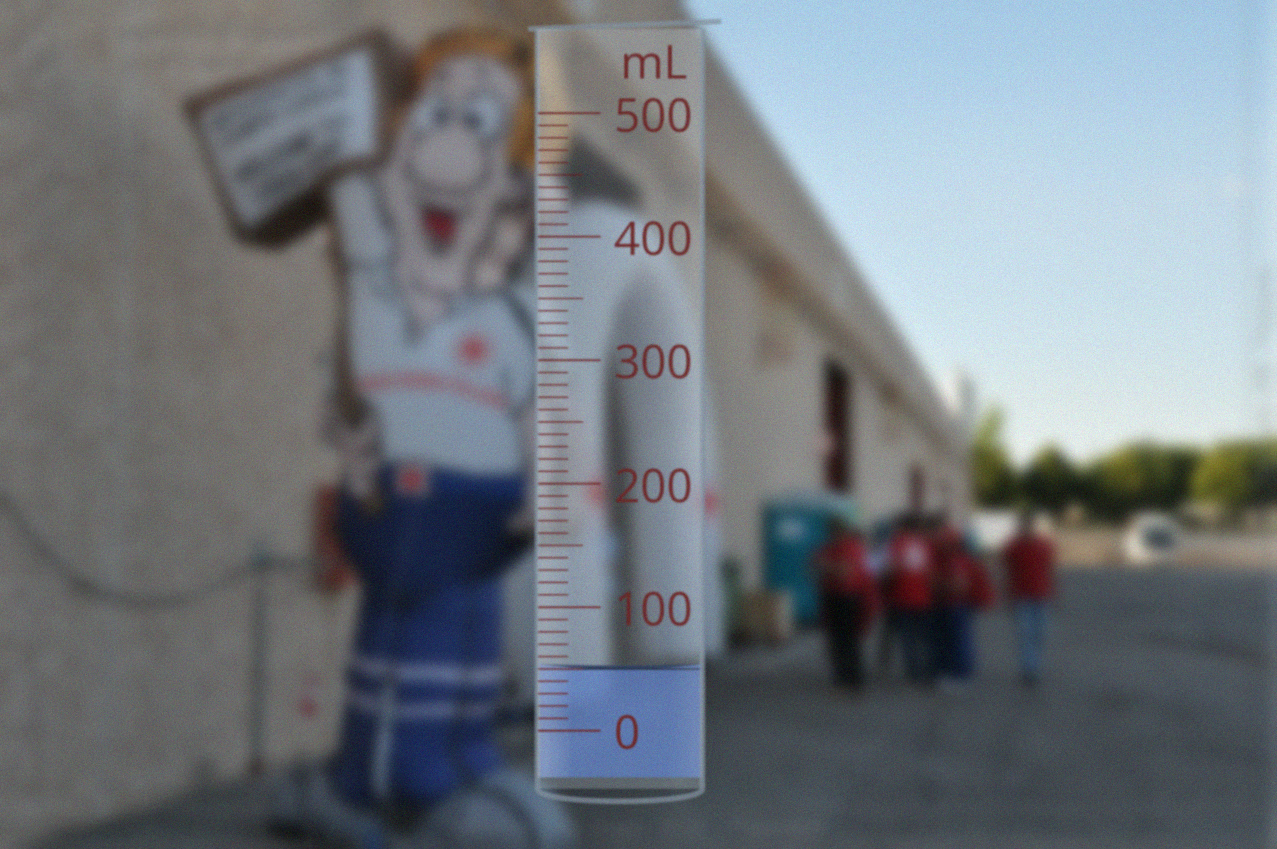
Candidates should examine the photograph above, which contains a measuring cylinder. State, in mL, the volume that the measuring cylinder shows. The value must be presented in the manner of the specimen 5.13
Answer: 50
